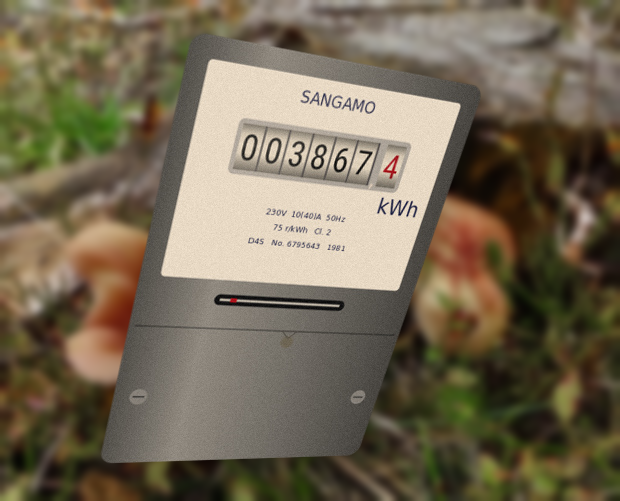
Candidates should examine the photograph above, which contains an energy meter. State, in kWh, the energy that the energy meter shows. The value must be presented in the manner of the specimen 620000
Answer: 3867.4
